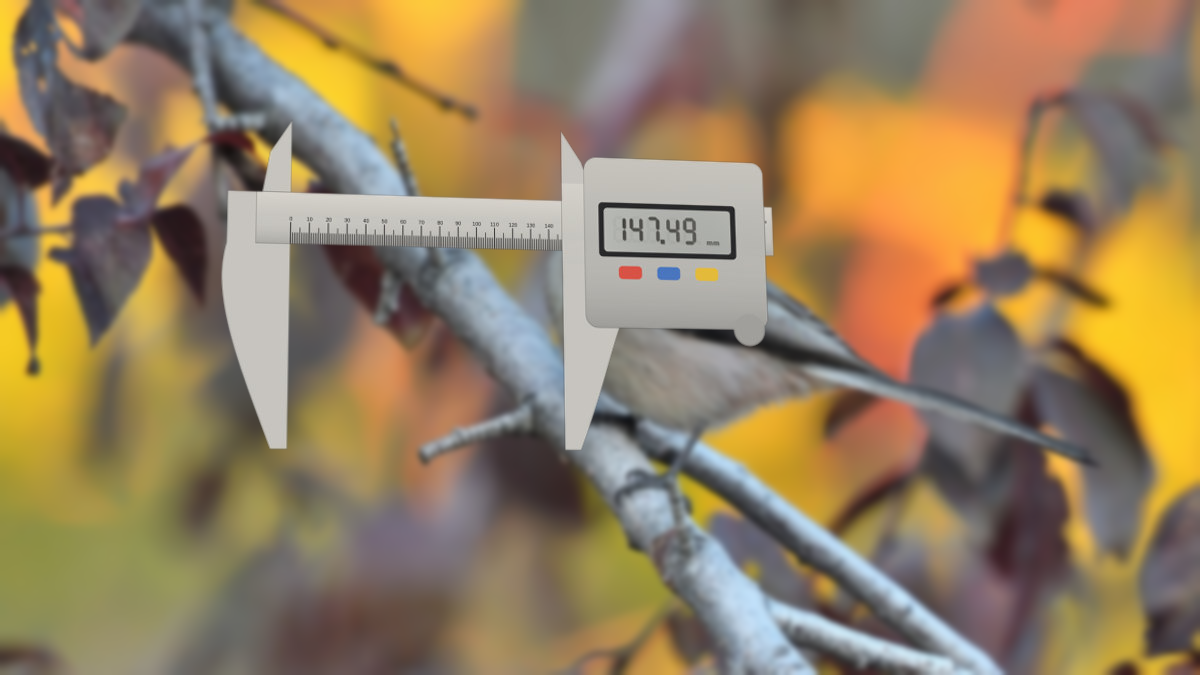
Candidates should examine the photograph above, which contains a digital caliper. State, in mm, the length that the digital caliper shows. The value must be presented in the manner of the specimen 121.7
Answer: 147.49
